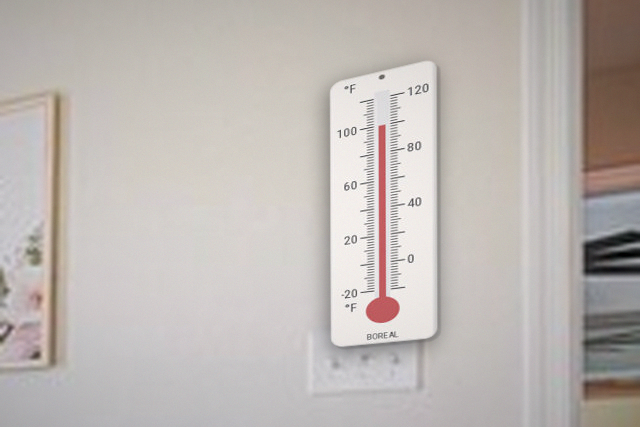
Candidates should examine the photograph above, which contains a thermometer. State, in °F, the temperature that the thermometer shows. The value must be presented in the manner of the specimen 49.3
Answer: 100
